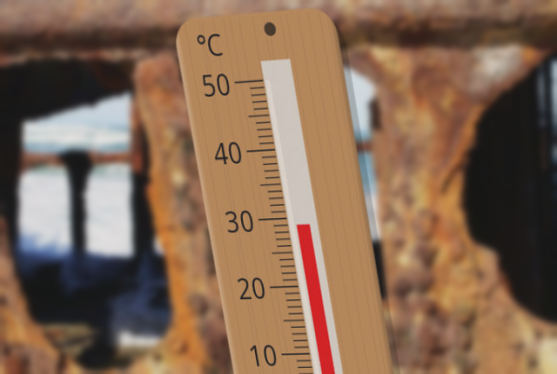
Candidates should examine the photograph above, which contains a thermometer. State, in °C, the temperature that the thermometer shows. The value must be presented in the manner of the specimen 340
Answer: 29
